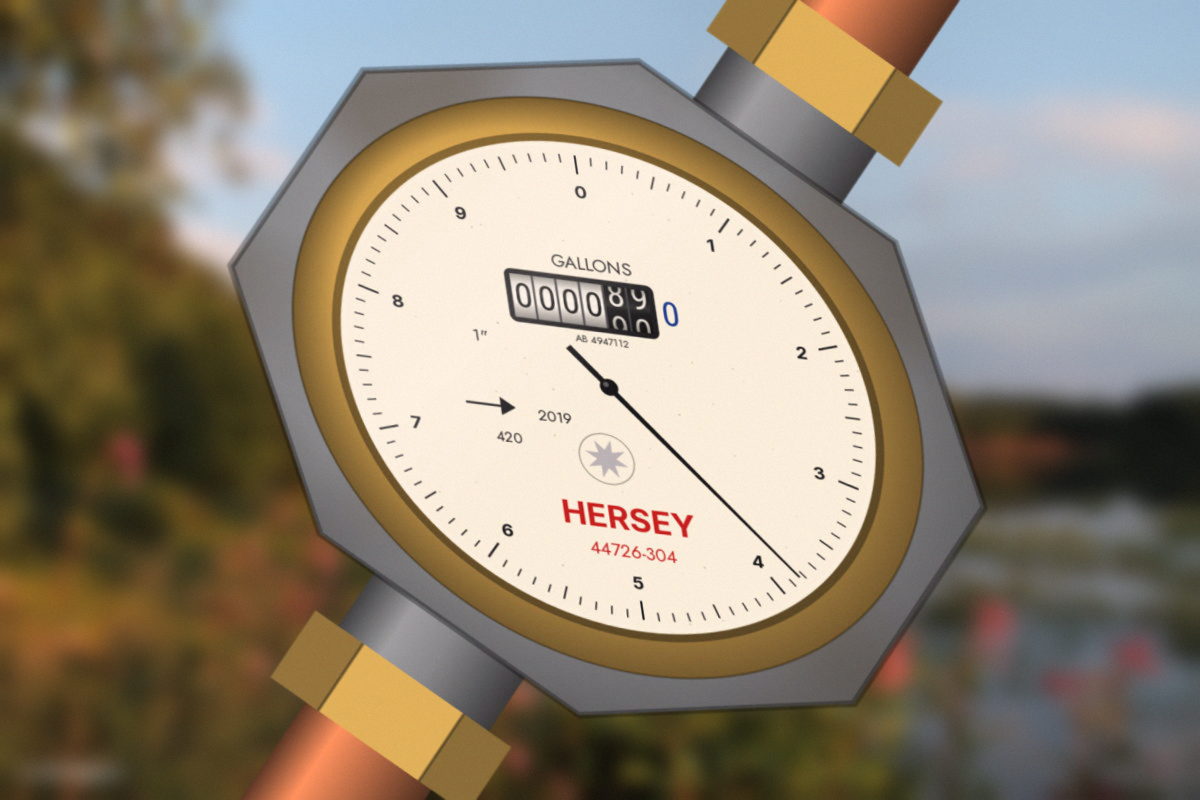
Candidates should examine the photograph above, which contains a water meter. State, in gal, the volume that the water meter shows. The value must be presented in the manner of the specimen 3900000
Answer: 893.8
